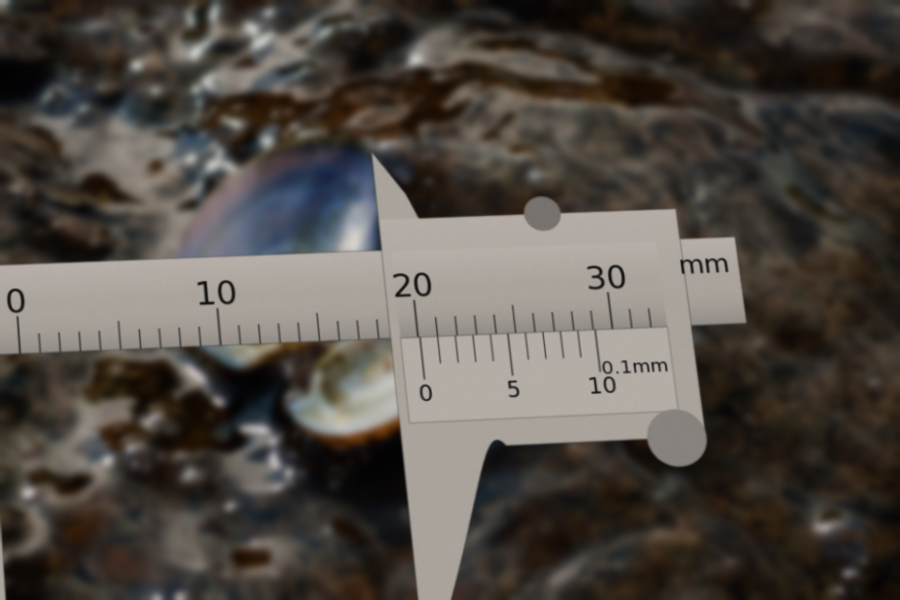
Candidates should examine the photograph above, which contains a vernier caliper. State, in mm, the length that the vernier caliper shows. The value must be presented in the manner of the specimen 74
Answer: 20.1
